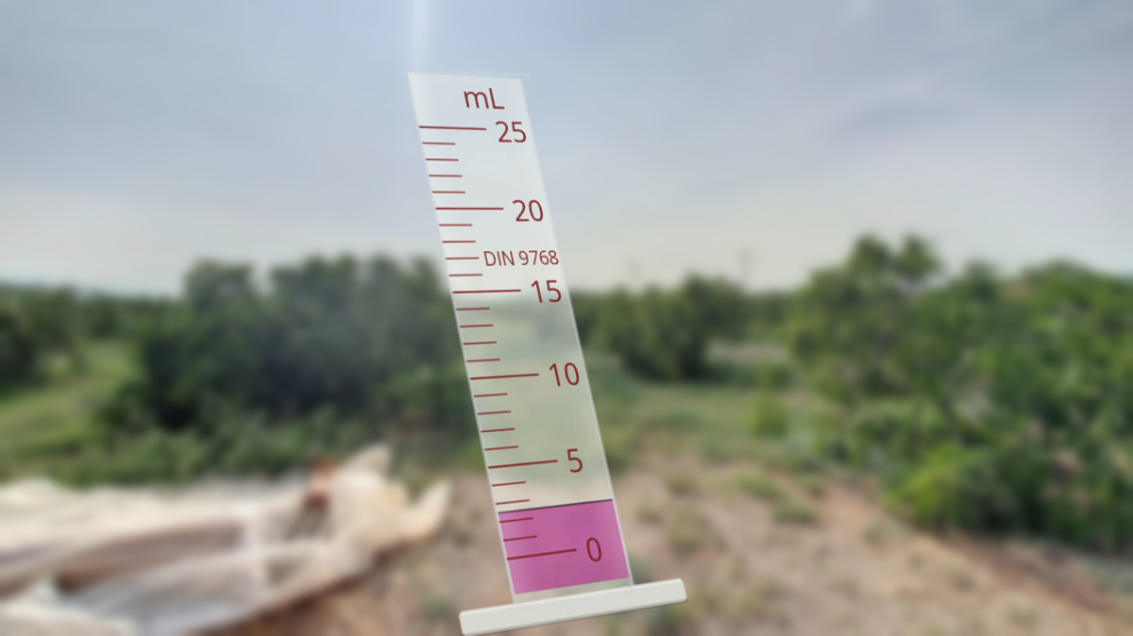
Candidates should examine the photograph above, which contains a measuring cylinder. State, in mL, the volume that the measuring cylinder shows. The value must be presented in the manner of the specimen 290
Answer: 2.5
